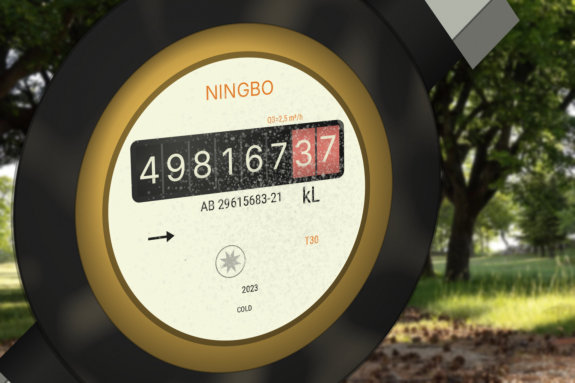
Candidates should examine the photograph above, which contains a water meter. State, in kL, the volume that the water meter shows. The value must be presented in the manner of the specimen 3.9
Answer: 498167.37
